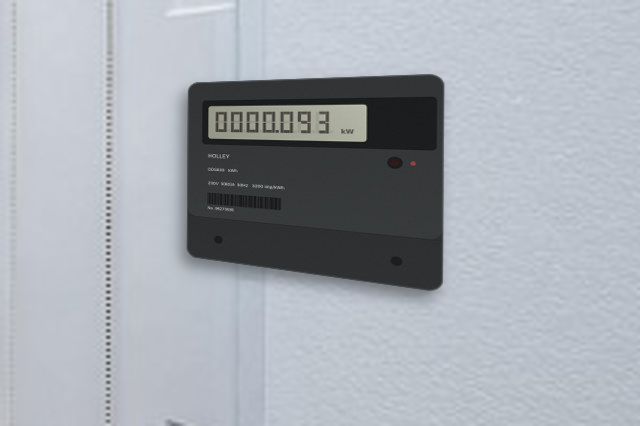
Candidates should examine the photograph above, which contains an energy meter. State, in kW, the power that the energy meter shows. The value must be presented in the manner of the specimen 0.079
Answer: 0.093
